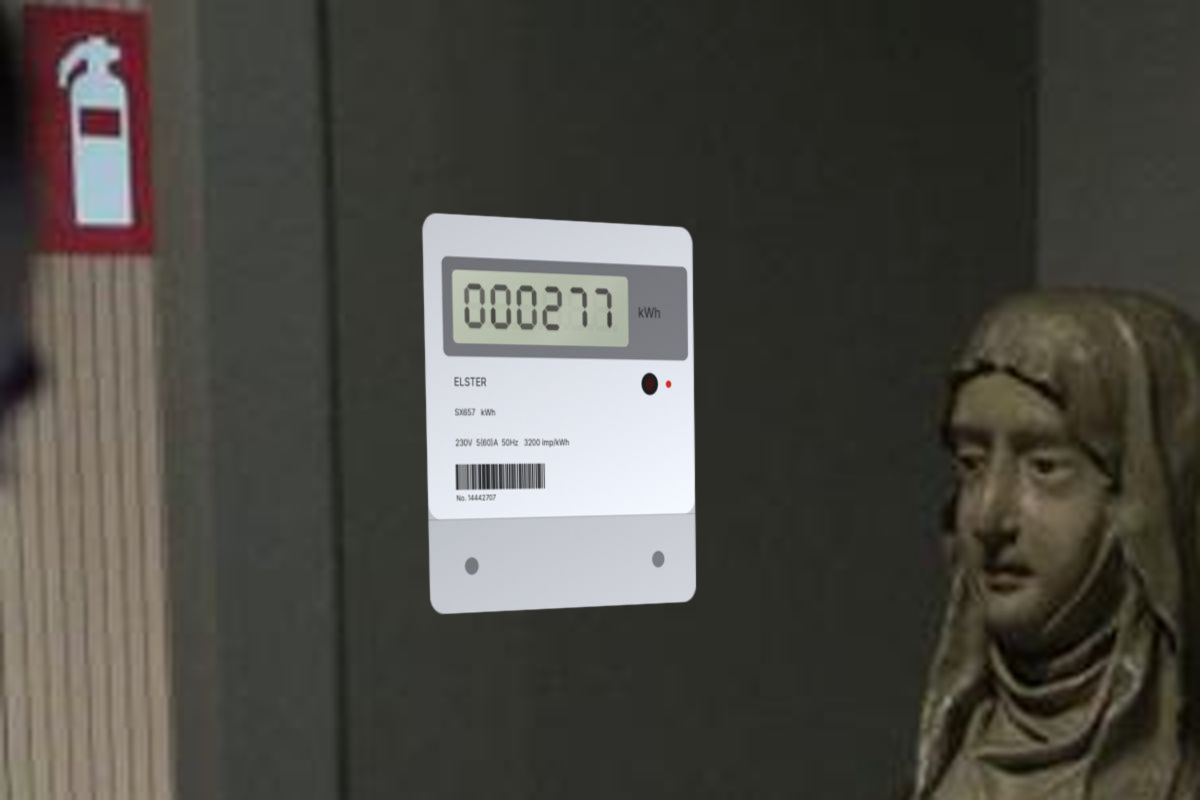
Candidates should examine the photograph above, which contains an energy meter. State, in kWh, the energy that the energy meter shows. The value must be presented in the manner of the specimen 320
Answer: 277
